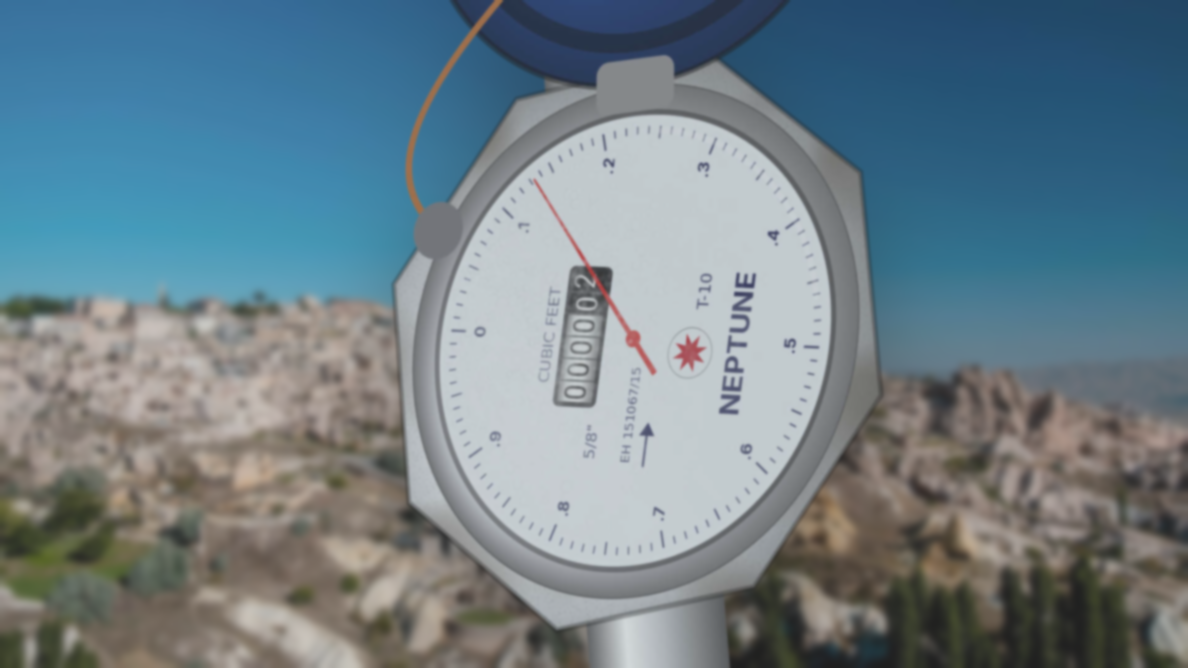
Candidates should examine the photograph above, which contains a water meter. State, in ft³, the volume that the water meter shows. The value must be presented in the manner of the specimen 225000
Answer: 2.13
